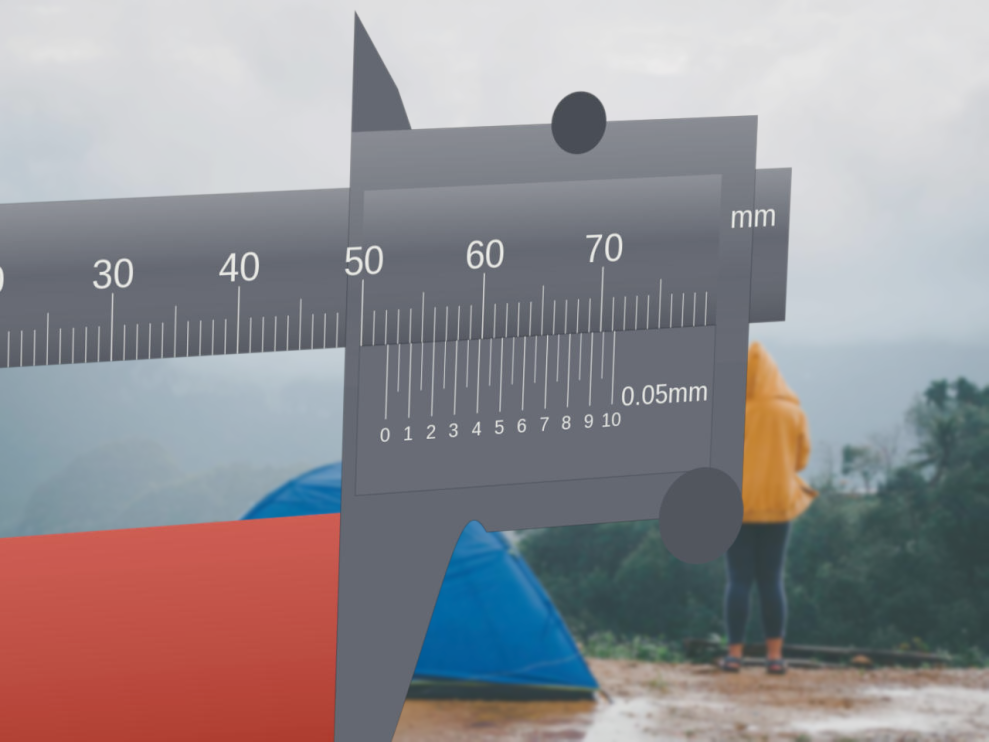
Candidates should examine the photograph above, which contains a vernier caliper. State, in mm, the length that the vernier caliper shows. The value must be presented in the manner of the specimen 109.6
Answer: 52.2
